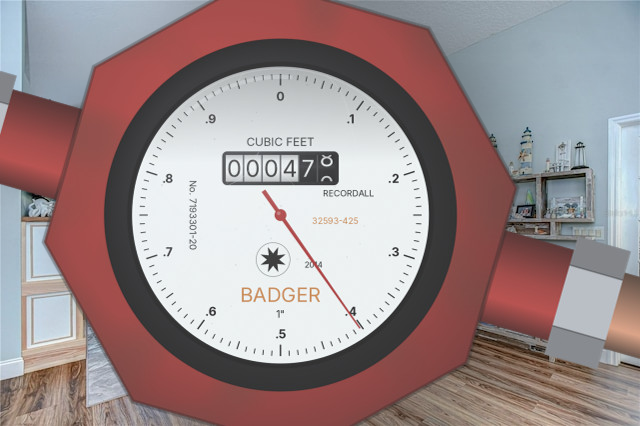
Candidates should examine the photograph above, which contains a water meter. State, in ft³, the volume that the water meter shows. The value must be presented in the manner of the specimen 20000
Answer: 478.40
